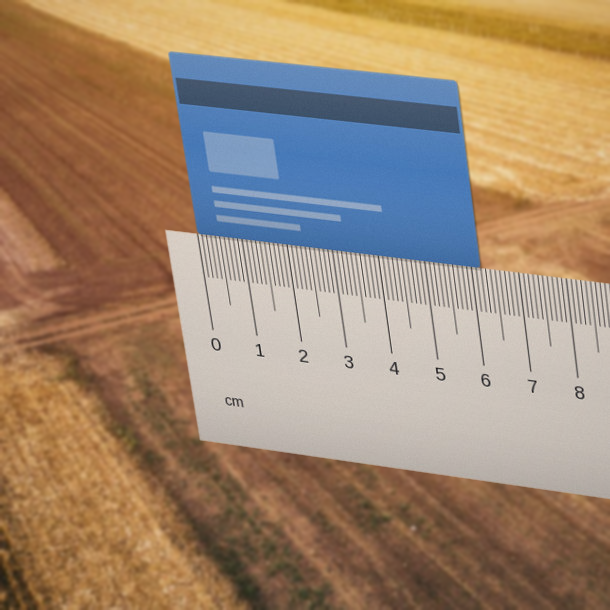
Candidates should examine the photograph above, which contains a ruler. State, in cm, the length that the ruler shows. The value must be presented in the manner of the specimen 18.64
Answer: 6.2
